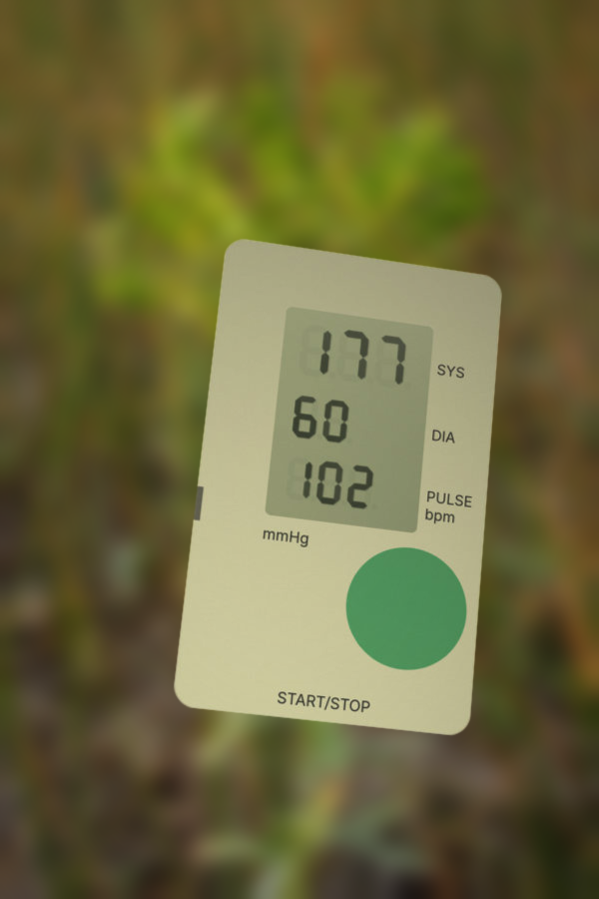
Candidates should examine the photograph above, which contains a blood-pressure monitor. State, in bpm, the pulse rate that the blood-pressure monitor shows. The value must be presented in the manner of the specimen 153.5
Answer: 102
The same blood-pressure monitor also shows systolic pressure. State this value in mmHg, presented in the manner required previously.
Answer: 177
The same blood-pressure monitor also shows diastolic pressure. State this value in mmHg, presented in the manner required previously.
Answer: 60
